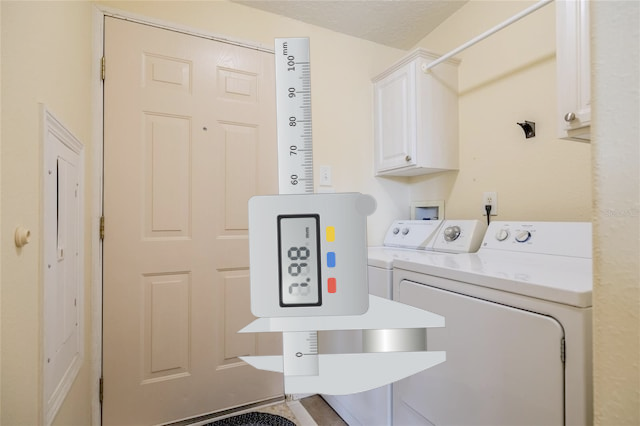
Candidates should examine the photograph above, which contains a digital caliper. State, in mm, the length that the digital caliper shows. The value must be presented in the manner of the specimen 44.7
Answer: 7.98
